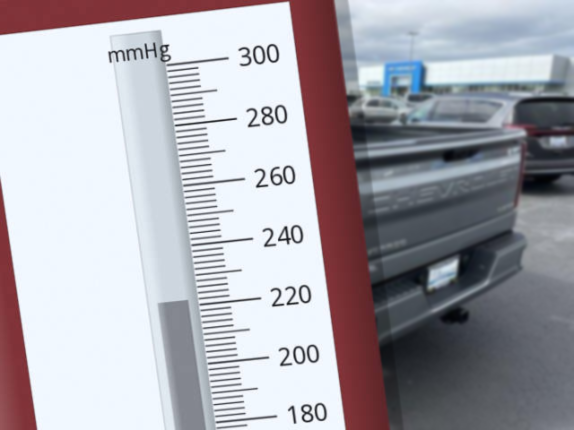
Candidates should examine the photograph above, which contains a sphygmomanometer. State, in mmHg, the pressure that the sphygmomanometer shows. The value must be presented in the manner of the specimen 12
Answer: 222
